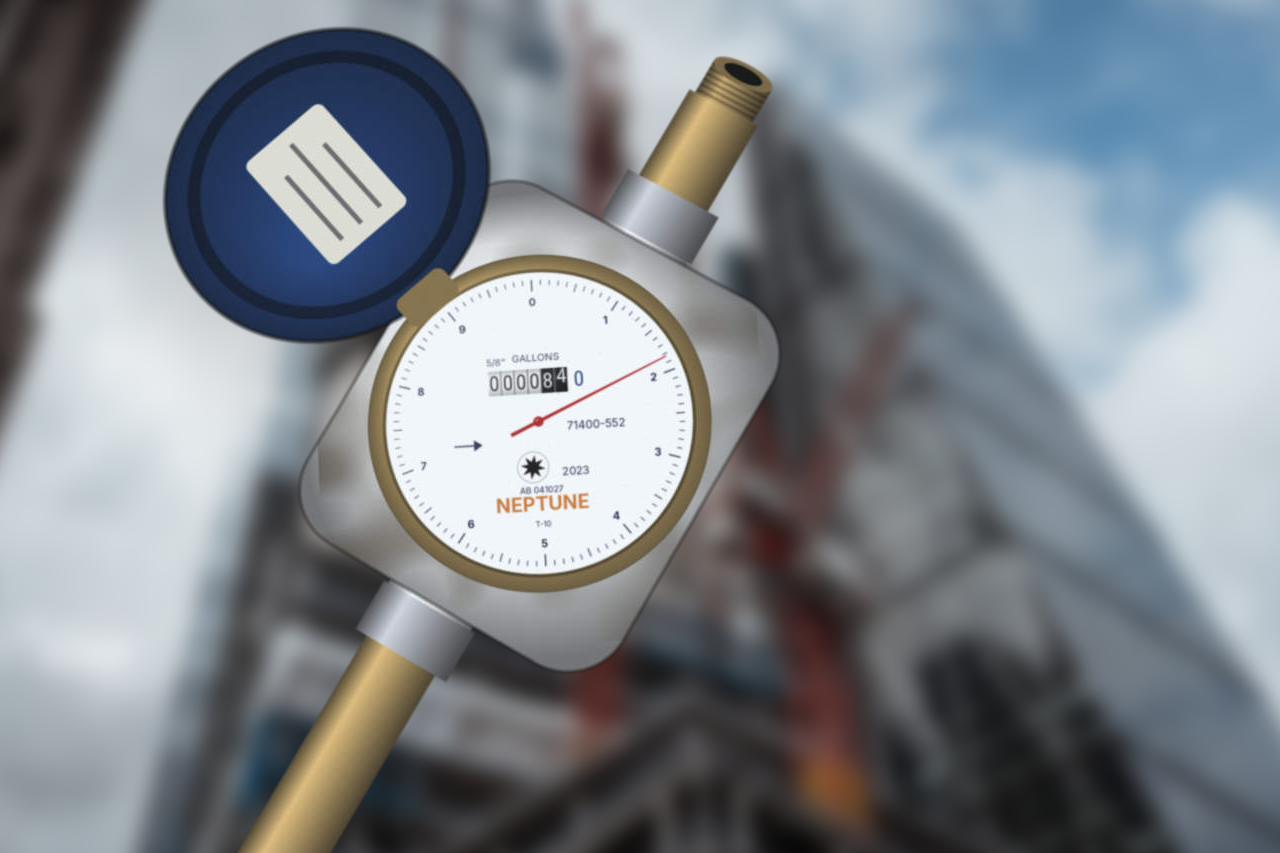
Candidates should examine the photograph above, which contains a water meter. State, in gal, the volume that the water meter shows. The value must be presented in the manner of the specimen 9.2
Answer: 841.8
